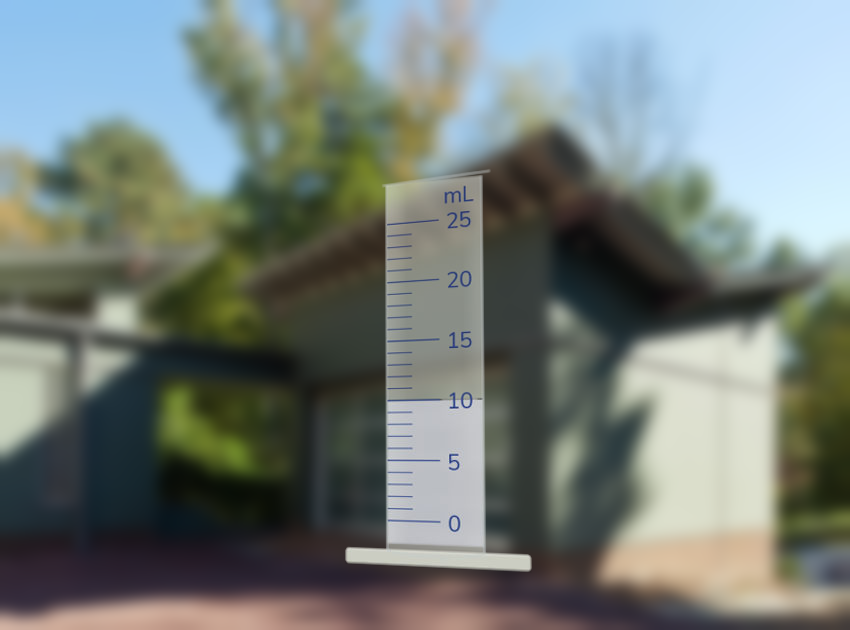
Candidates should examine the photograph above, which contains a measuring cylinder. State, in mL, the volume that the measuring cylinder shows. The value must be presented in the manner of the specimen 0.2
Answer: 10
